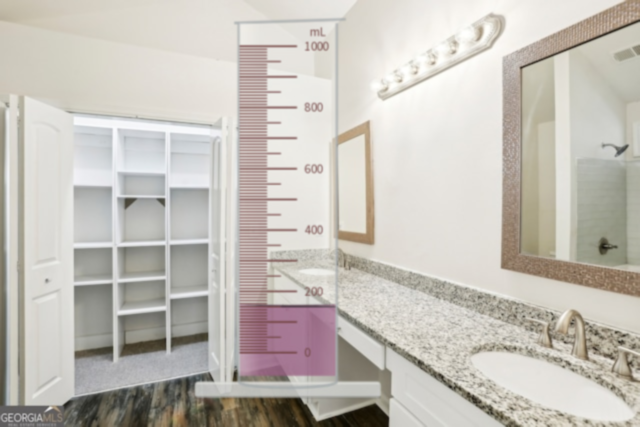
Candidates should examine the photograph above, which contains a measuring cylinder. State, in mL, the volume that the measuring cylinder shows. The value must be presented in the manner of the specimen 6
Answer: 150
